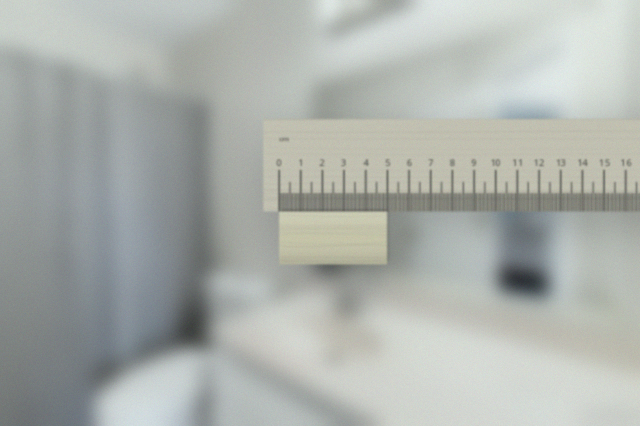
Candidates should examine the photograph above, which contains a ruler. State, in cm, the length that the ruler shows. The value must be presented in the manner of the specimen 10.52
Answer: 5
